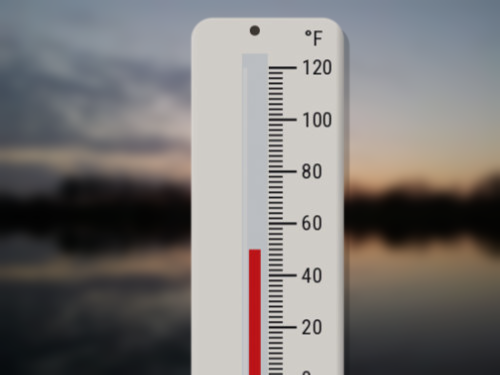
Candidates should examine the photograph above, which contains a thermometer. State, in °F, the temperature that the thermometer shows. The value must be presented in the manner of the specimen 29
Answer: 50
